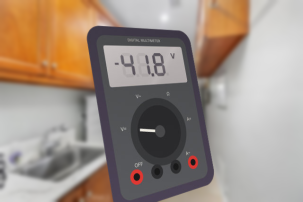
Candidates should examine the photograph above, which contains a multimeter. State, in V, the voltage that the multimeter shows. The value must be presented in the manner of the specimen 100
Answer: -41.8
